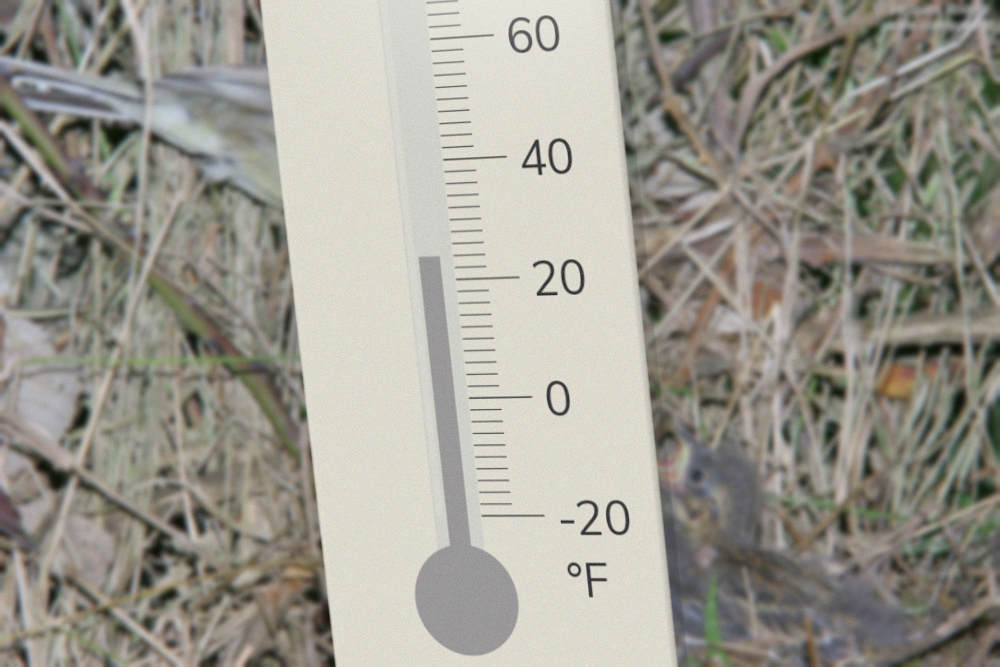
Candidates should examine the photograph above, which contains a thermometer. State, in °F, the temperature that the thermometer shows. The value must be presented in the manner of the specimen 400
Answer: 24
